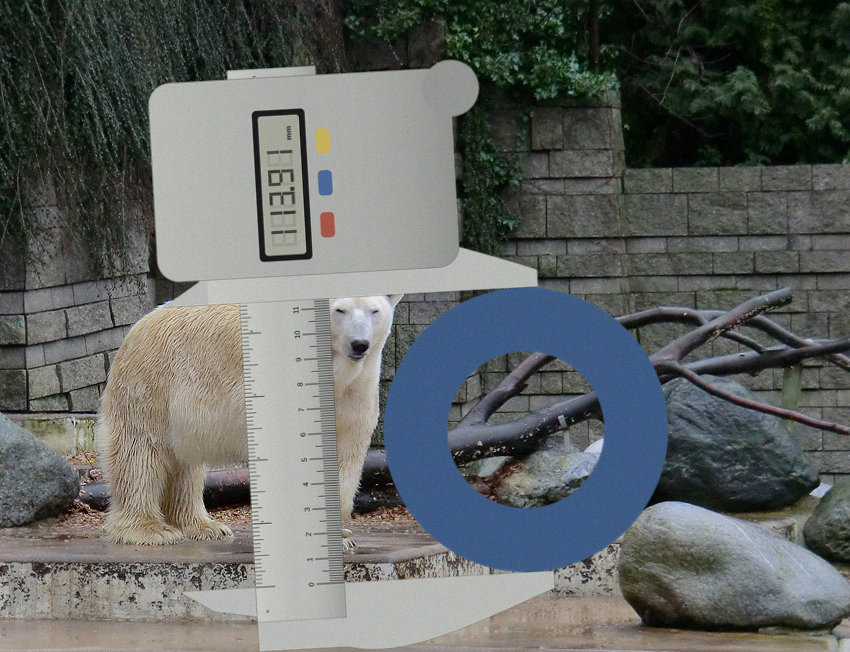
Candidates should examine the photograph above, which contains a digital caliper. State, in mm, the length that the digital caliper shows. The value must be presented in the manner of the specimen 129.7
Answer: 113.91
